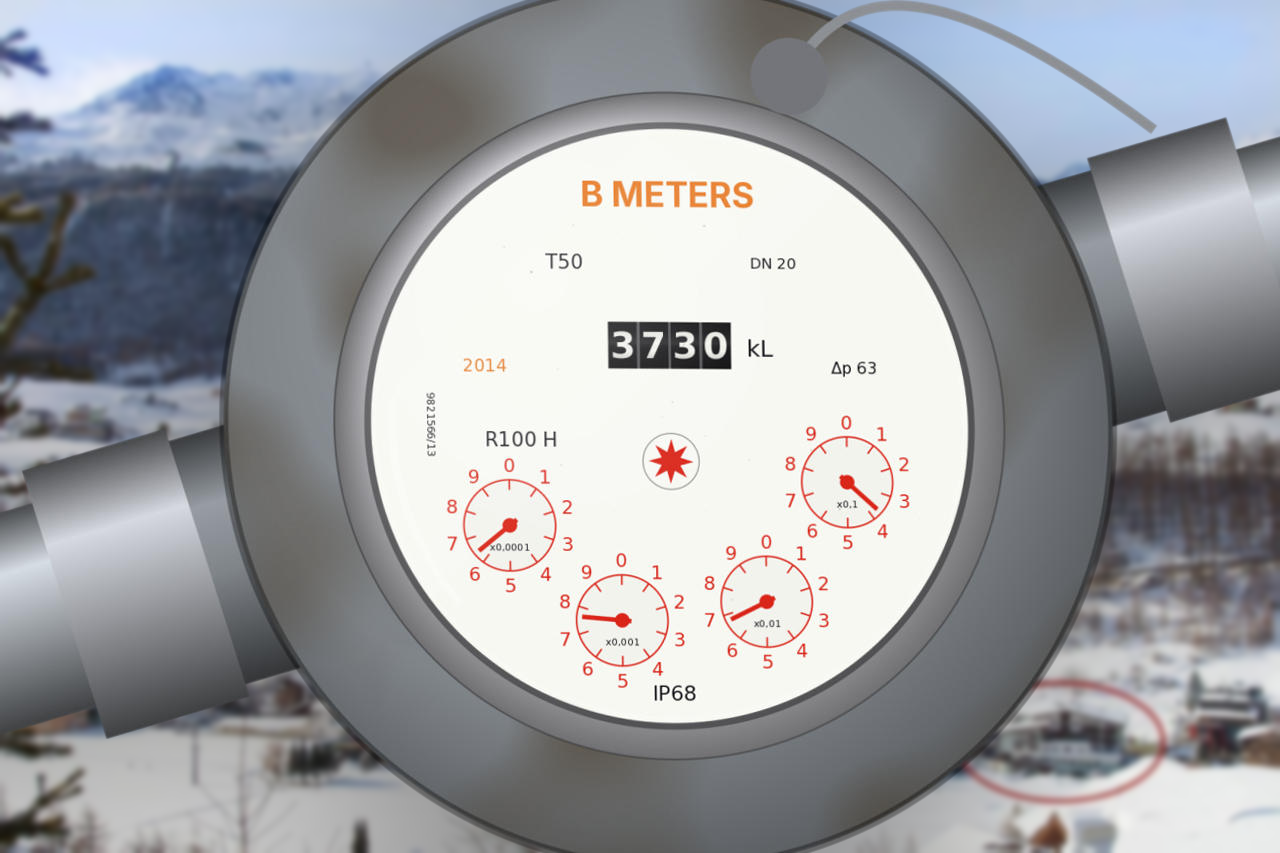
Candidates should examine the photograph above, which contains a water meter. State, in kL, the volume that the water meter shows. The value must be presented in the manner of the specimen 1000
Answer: 3730.3676
